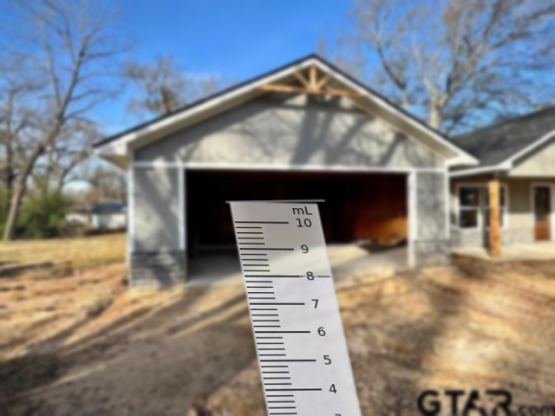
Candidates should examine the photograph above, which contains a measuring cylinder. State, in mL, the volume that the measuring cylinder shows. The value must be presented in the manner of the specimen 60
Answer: 8
